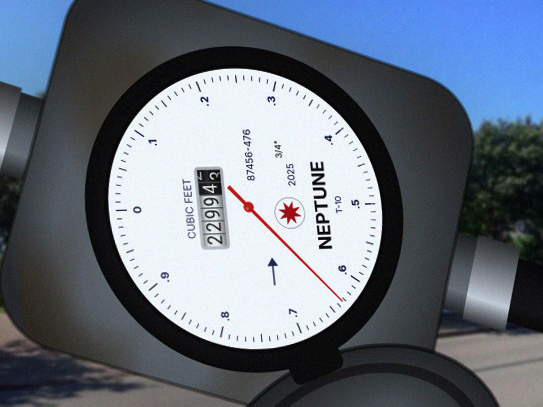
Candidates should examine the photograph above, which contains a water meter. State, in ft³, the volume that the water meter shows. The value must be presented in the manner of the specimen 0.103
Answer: 229942.63
